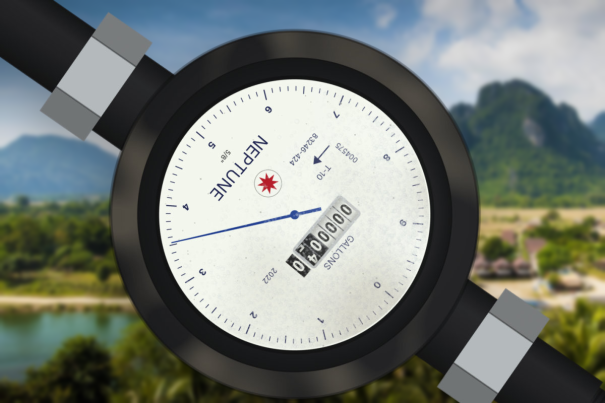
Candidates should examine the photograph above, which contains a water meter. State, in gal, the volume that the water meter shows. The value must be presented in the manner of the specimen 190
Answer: 43.5
